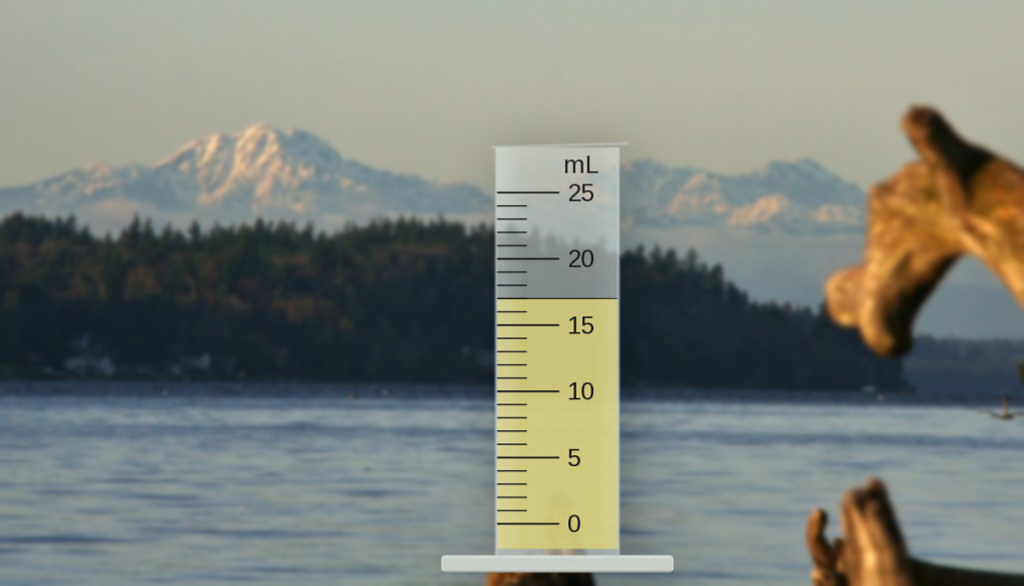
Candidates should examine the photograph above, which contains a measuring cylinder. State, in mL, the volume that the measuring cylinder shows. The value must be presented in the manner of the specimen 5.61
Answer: 17
